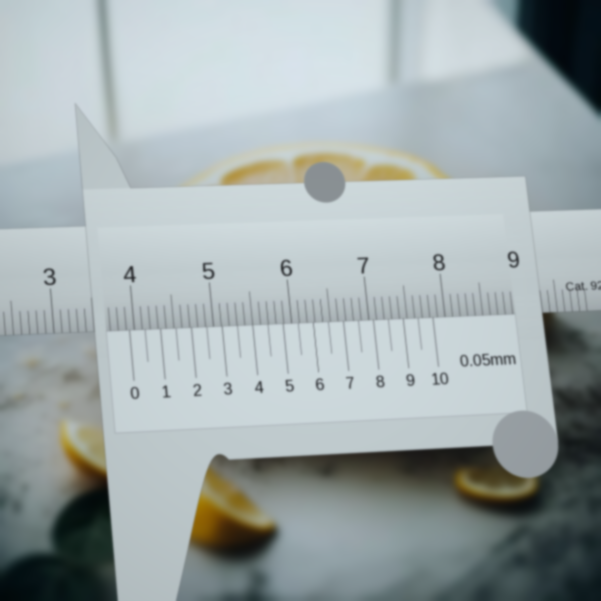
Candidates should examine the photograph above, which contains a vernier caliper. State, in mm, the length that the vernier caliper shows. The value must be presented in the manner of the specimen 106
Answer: 39.4
